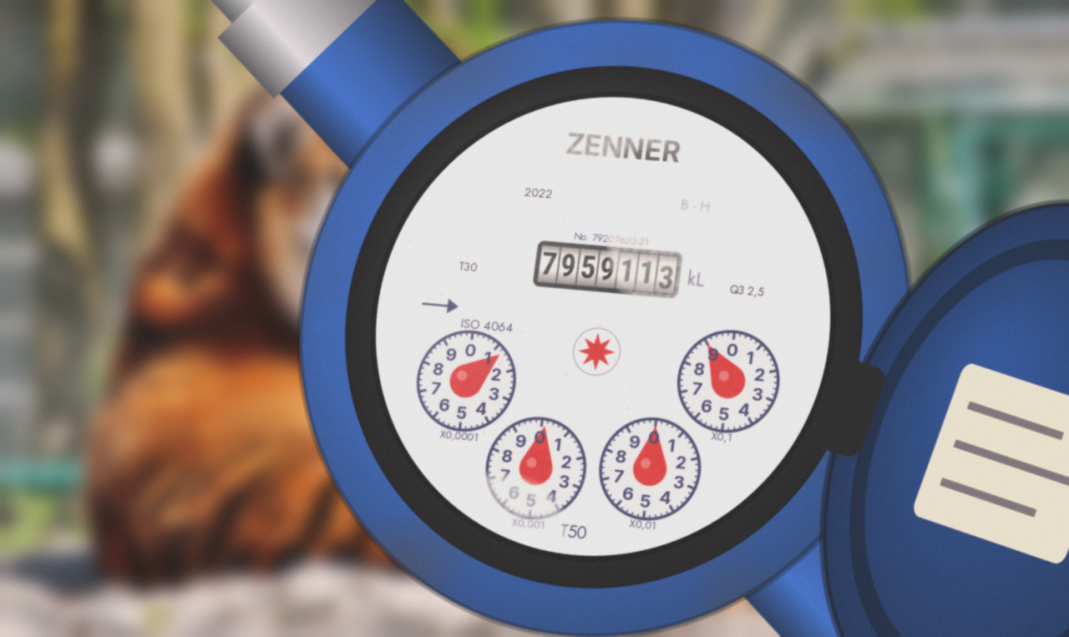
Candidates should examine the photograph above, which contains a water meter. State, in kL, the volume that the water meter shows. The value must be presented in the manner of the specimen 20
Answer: 7959112.9001
